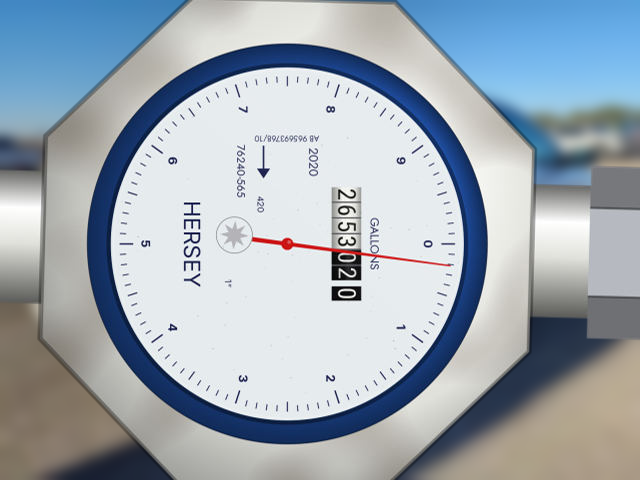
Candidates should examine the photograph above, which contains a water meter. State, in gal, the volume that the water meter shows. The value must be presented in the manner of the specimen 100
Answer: 2653020.2
